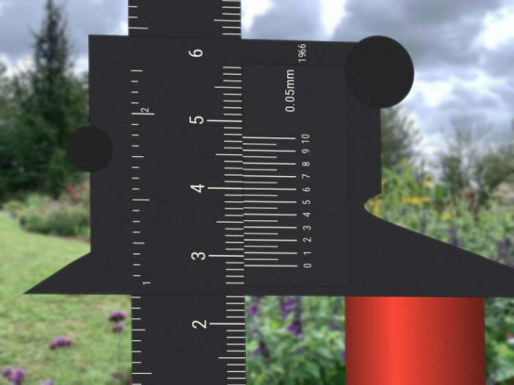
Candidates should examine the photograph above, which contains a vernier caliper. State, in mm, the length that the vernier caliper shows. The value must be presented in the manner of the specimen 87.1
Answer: 28.6
